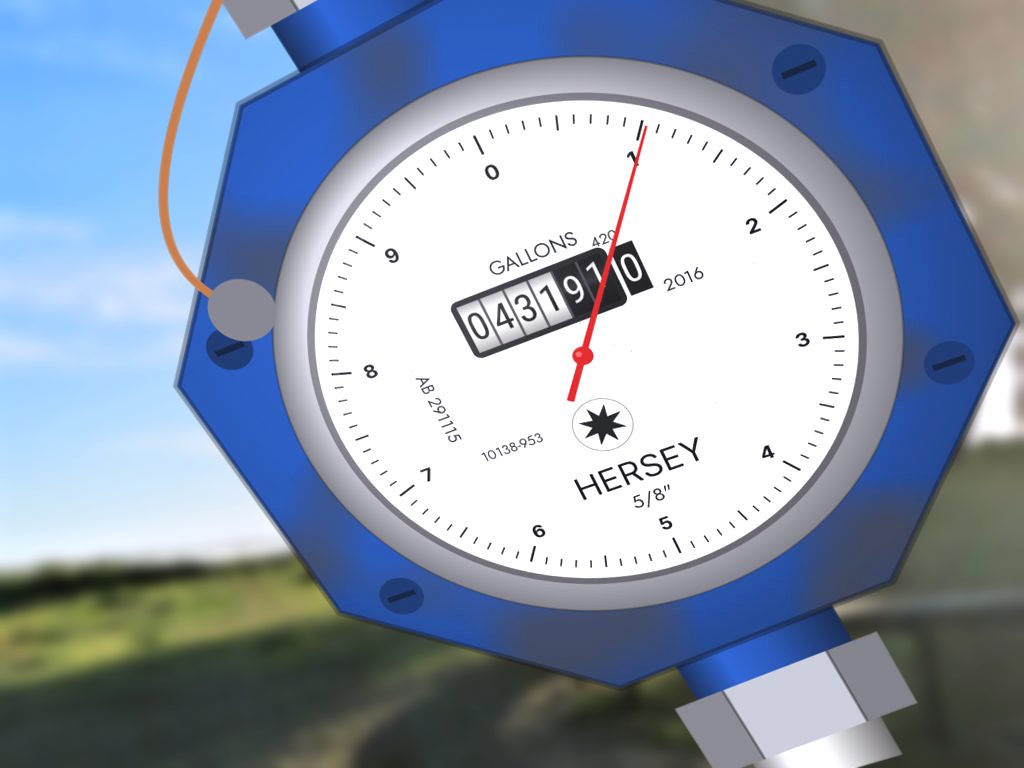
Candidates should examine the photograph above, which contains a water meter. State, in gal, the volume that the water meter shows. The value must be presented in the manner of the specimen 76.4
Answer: 431911.0
